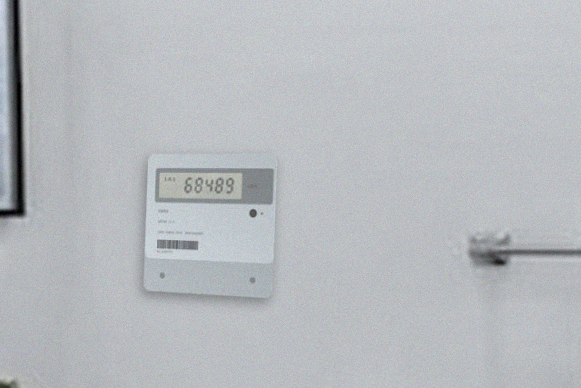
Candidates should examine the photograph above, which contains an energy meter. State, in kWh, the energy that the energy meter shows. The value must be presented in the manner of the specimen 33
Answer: 68489
